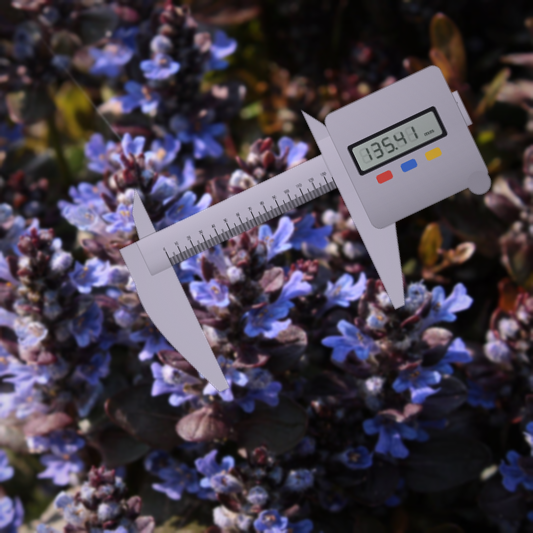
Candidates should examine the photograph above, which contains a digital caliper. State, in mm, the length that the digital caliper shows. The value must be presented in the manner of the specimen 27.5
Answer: 135.41
